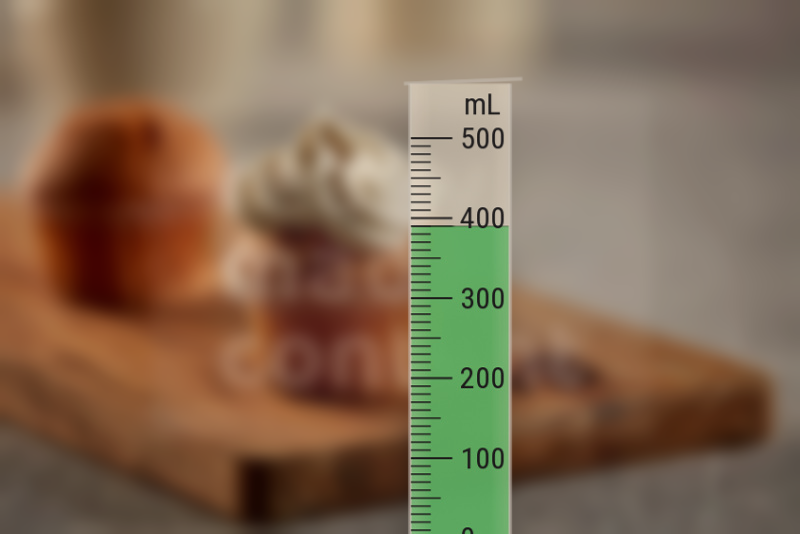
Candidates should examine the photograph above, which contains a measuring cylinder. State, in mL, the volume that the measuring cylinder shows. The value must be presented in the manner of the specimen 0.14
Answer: 390
